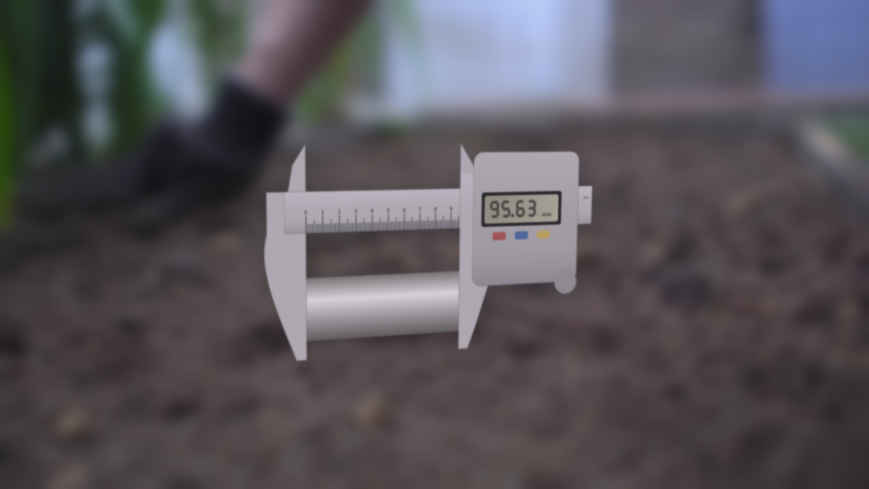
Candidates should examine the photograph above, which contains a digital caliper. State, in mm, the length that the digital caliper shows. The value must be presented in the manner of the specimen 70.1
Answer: 95.63
